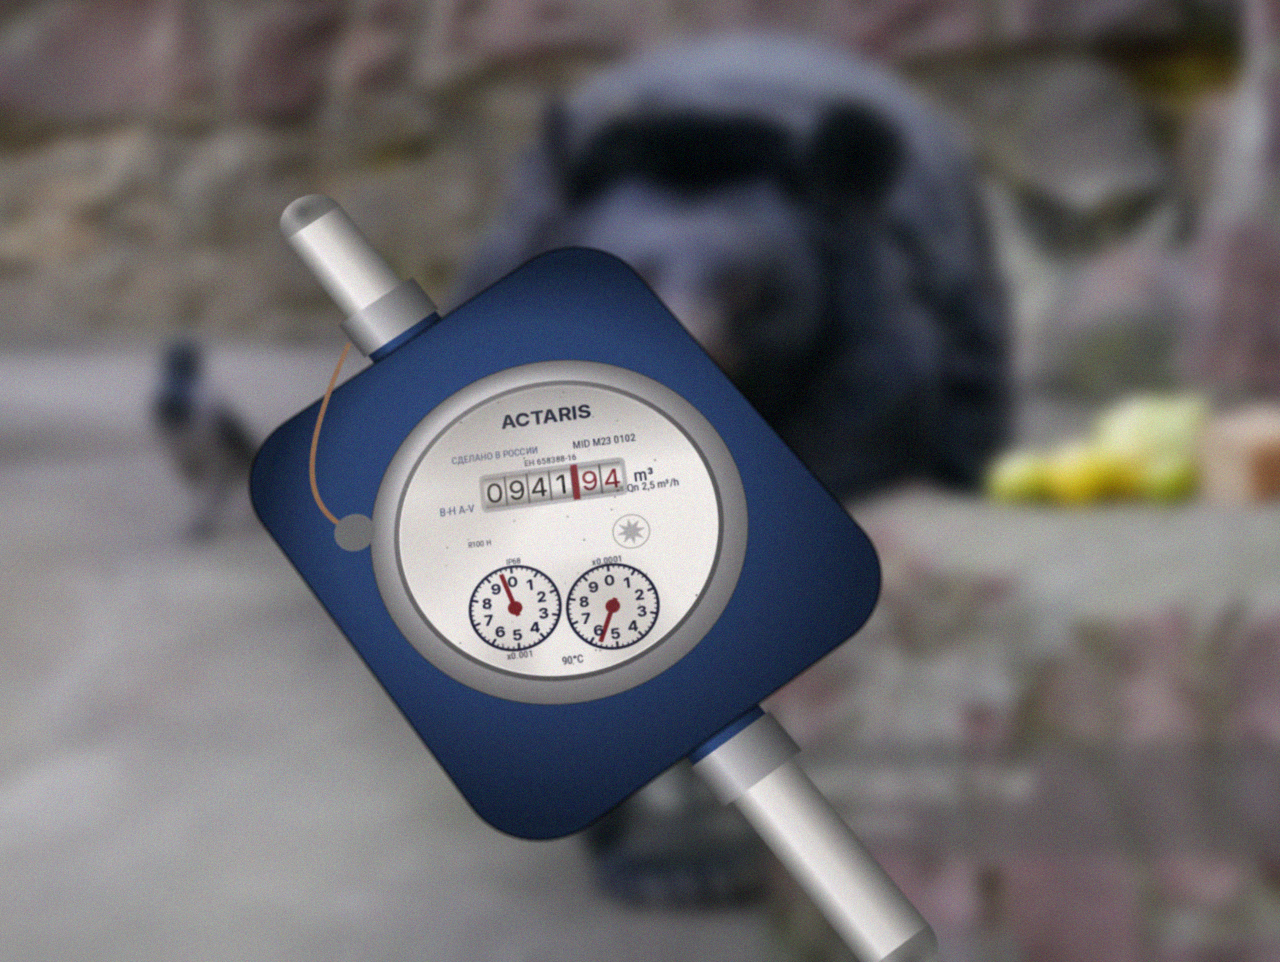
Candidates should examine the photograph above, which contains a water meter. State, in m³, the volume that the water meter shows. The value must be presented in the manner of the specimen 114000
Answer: 941.9395
